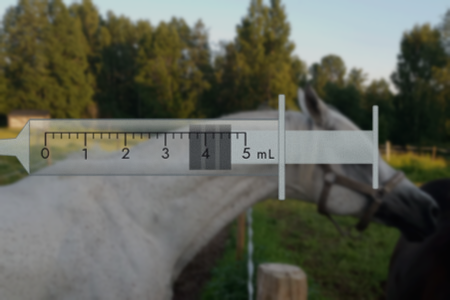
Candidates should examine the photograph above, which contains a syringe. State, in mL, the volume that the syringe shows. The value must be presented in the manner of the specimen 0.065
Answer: 3.6
